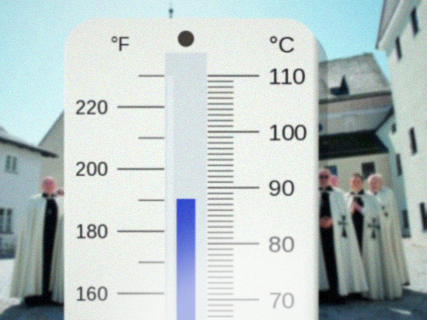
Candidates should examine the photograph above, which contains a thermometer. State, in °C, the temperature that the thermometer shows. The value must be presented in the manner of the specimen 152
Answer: 88
